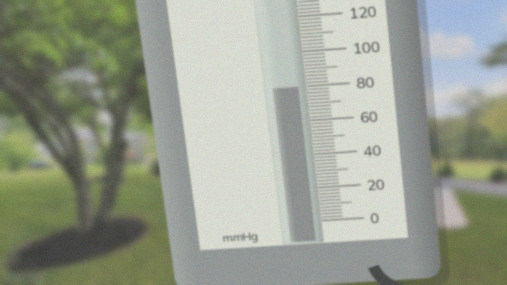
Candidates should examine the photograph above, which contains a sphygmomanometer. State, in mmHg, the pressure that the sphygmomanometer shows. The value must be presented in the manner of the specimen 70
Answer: 80
